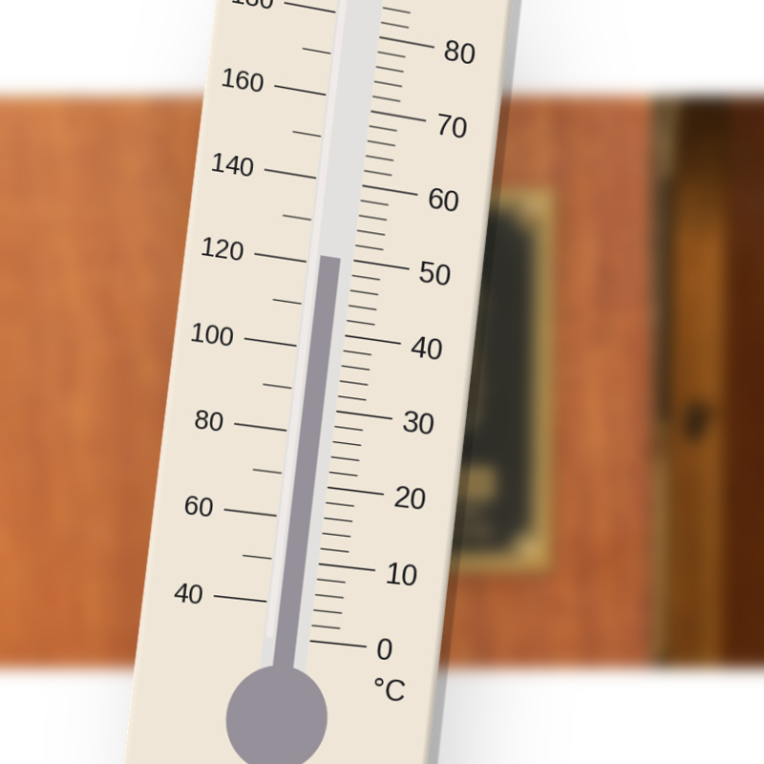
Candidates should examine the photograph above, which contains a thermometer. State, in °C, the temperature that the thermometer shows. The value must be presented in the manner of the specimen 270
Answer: 50
